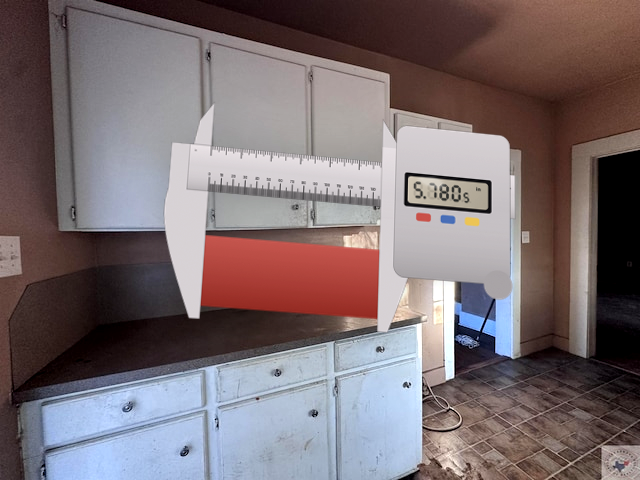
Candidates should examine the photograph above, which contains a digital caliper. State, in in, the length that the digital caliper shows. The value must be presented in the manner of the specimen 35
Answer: 5.7805
